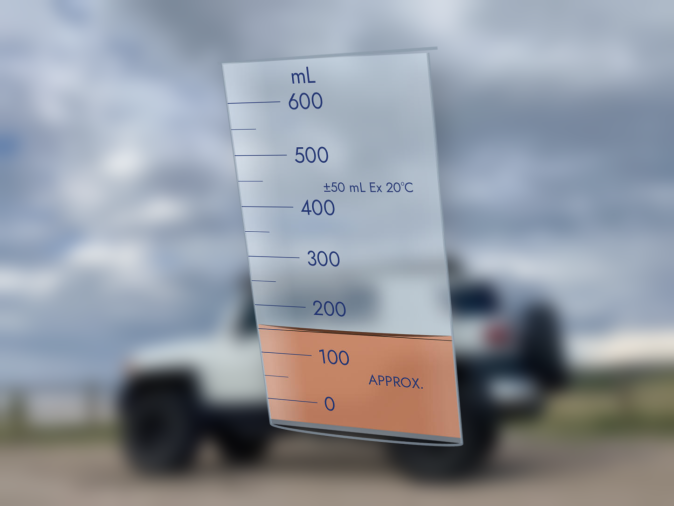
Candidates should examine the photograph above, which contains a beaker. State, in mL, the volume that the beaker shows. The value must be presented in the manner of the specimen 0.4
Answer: 150
